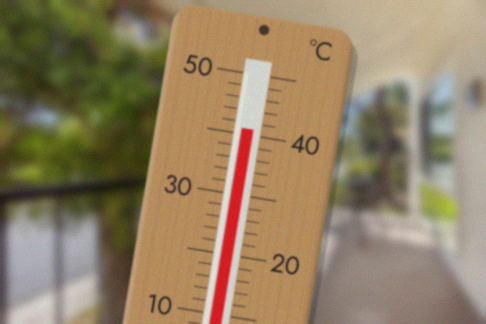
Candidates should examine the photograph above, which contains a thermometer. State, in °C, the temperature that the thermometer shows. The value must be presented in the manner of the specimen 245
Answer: 41
